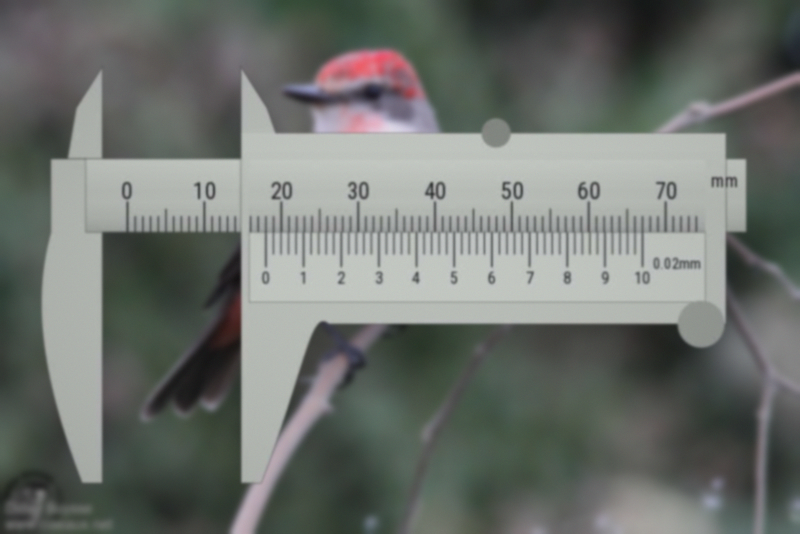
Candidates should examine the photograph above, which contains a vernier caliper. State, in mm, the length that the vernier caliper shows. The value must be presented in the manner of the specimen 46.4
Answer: 18.0
